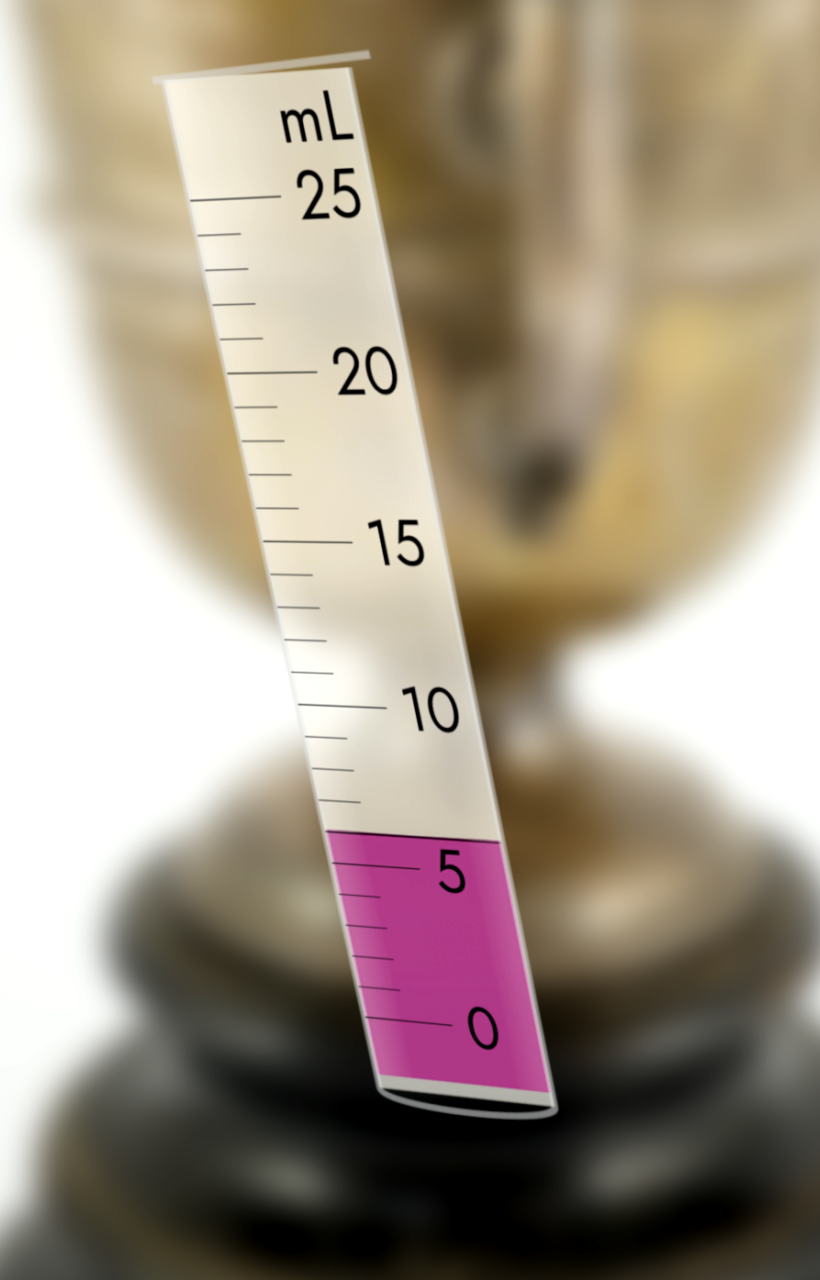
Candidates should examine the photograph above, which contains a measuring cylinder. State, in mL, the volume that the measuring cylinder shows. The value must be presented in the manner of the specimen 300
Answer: 6
